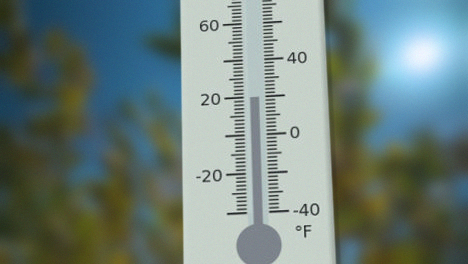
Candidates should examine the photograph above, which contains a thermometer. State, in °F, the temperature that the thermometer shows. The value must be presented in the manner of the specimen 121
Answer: 20
